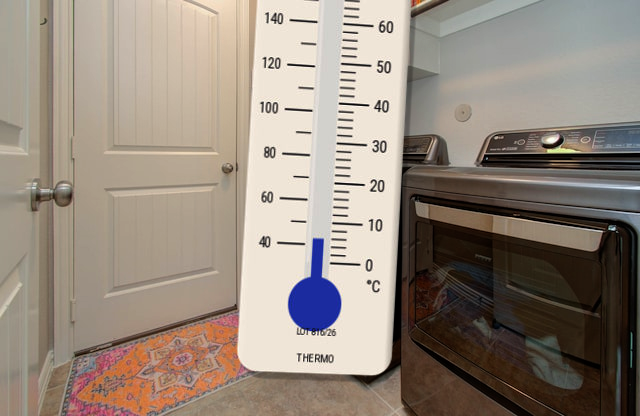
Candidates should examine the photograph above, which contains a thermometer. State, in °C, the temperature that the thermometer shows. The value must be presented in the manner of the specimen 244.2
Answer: 6
